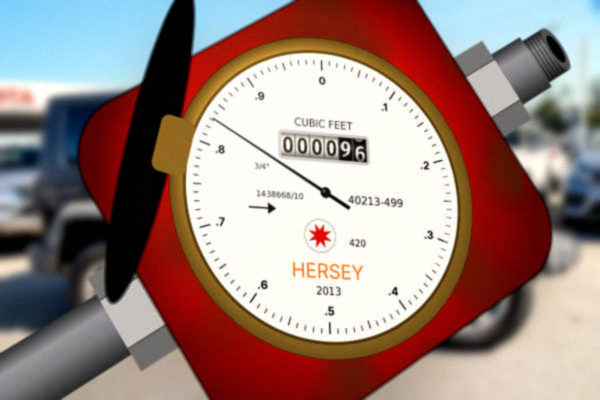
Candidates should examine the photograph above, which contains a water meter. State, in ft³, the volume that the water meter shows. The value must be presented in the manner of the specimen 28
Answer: 95.83
